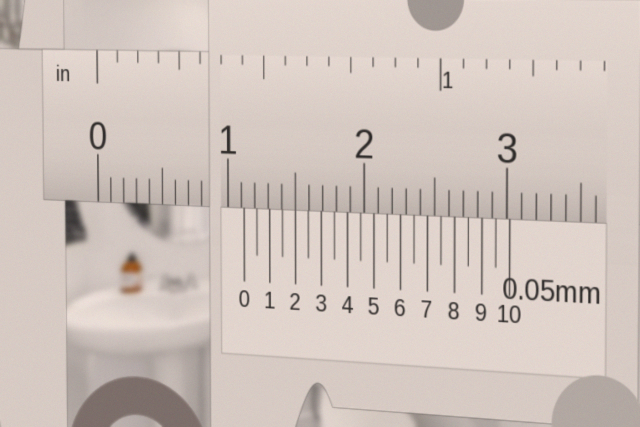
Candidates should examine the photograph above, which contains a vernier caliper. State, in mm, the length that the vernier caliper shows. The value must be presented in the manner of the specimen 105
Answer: 11.2
